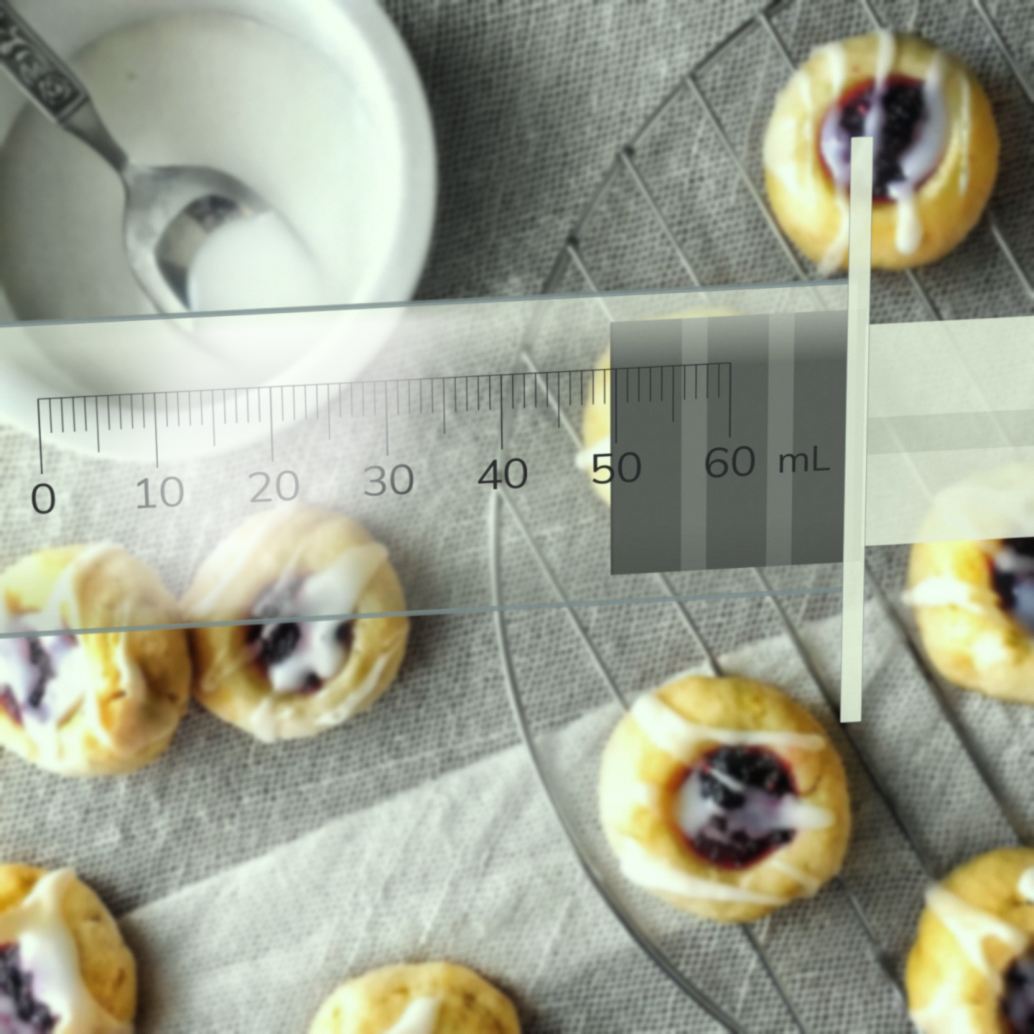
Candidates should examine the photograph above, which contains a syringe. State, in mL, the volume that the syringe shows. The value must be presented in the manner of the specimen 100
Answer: 49.5
